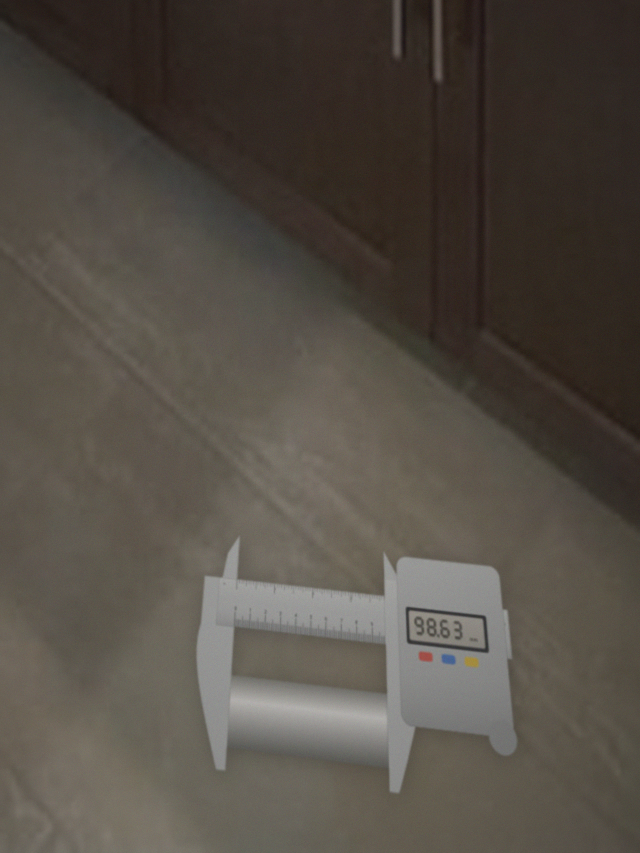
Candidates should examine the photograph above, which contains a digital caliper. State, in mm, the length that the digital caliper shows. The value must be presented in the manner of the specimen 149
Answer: 98.63
